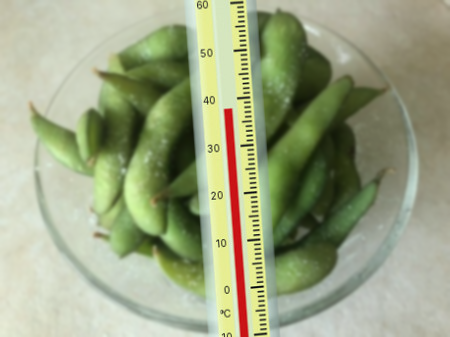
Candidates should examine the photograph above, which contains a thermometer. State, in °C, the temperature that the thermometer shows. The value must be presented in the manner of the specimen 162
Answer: 38
